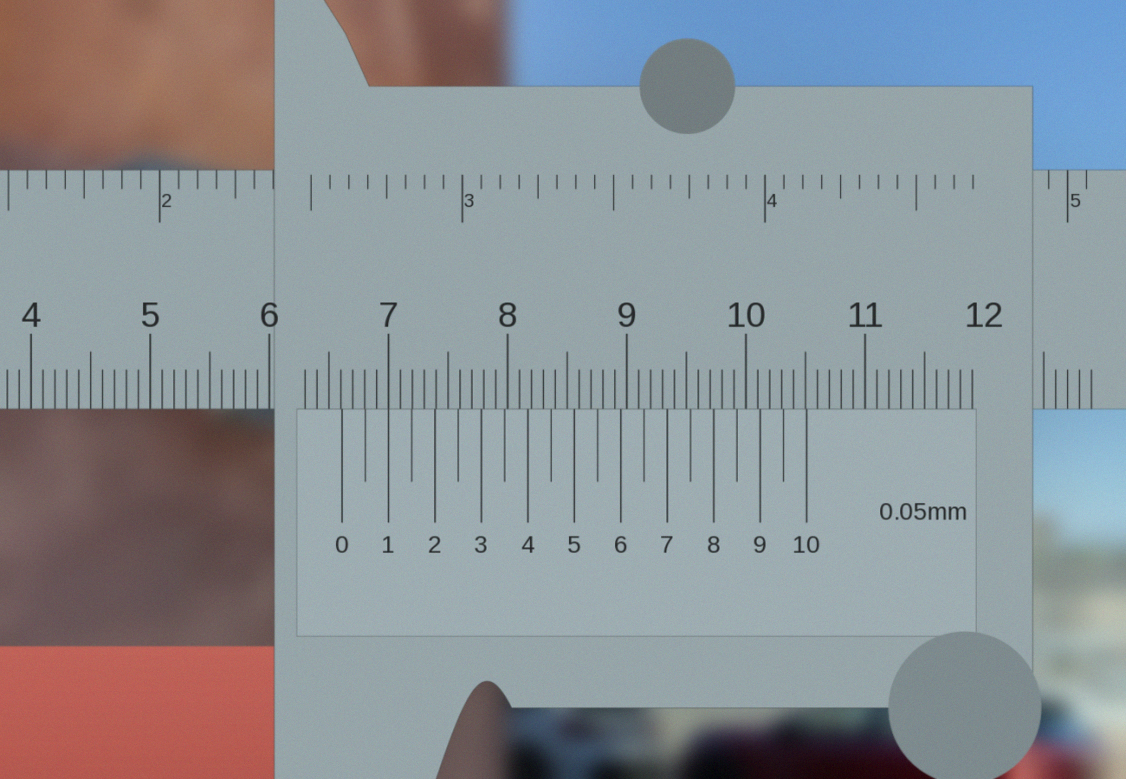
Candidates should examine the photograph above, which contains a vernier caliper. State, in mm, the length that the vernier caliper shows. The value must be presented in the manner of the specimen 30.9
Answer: 66.1
